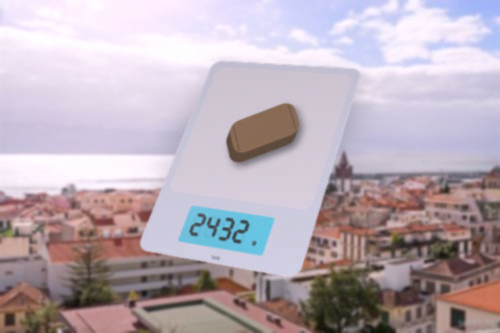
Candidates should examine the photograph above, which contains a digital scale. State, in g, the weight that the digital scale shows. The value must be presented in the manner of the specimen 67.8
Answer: 2432
